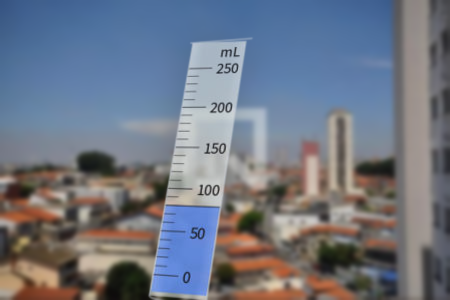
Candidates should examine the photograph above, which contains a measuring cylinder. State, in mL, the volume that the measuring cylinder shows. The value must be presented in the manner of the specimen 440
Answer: 80
